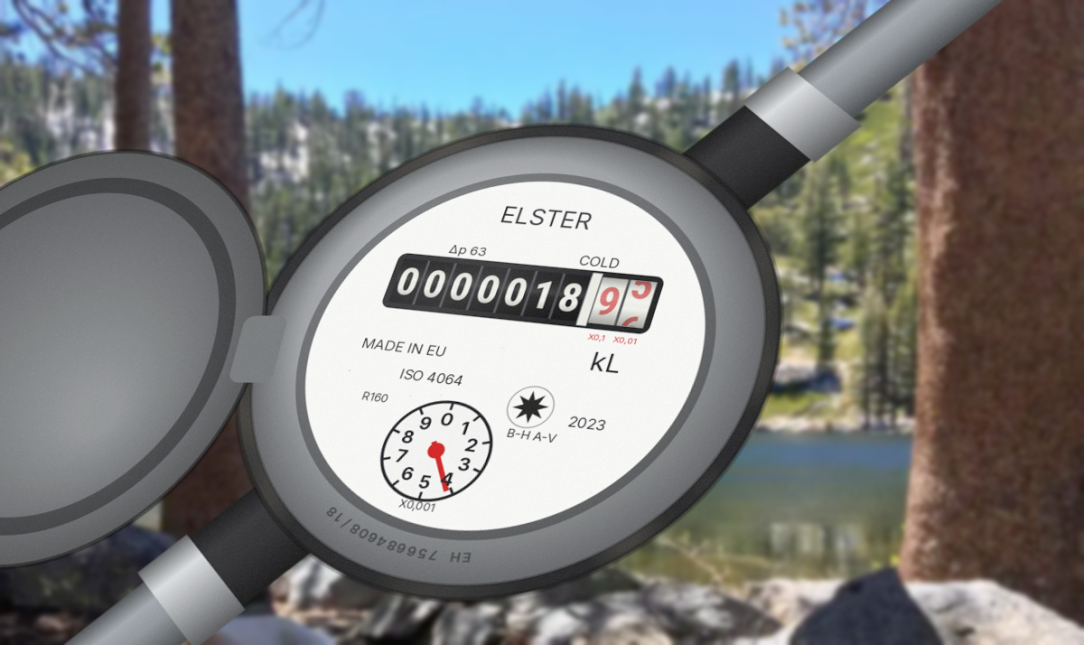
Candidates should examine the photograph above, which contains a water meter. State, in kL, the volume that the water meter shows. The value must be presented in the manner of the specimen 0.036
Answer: 18.954
